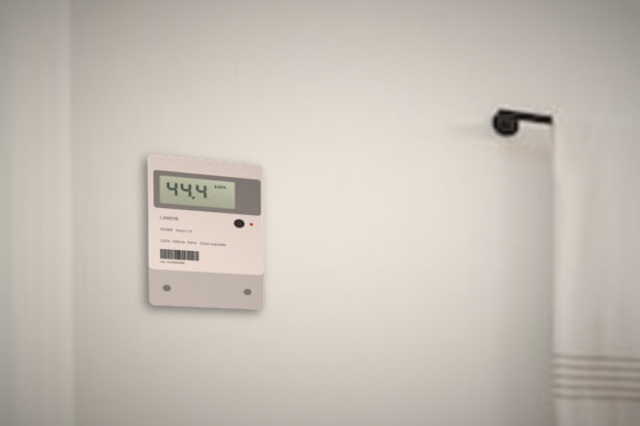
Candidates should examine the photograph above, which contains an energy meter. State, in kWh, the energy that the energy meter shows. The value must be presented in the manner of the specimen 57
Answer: 44.4
